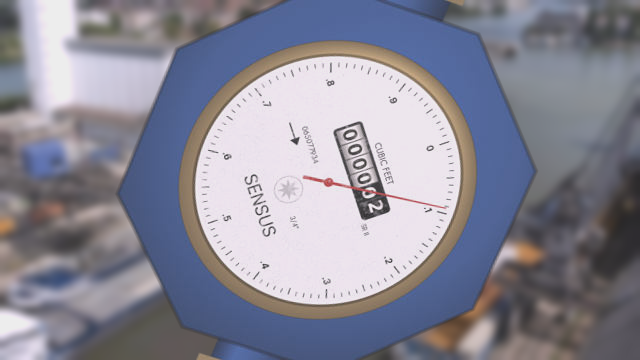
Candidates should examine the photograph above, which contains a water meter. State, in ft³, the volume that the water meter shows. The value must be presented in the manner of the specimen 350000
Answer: 2.09
